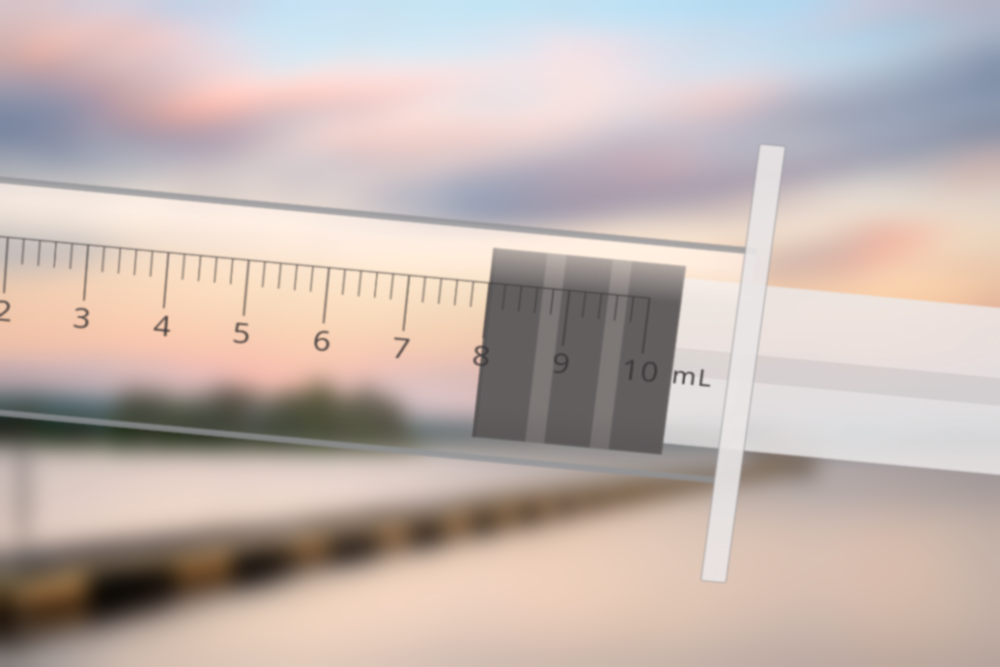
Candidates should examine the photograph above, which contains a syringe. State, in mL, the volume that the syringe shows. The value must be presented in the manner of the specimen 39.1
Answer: 8
